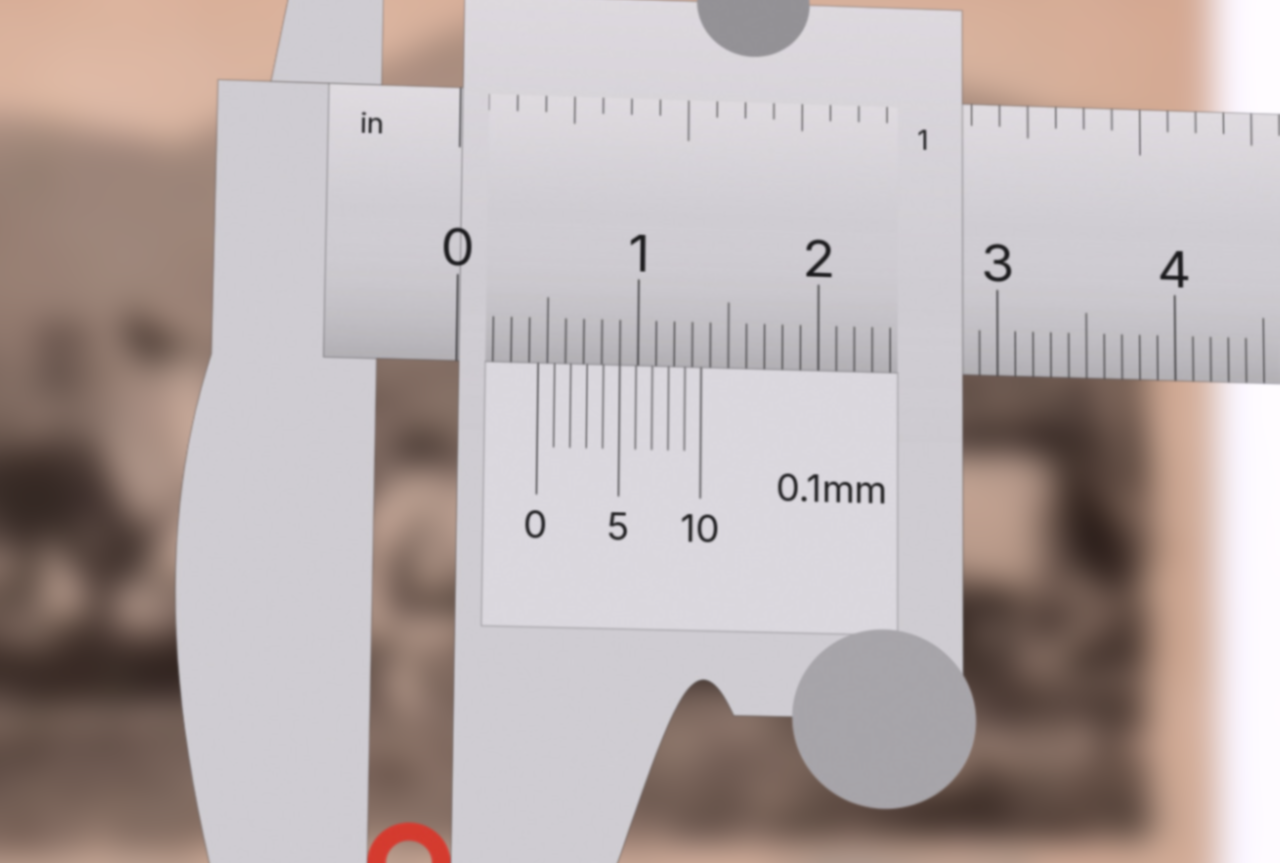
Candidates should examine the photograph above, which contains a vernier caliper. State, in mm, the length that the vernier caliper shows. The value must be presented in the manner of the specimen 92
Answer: 4.5
